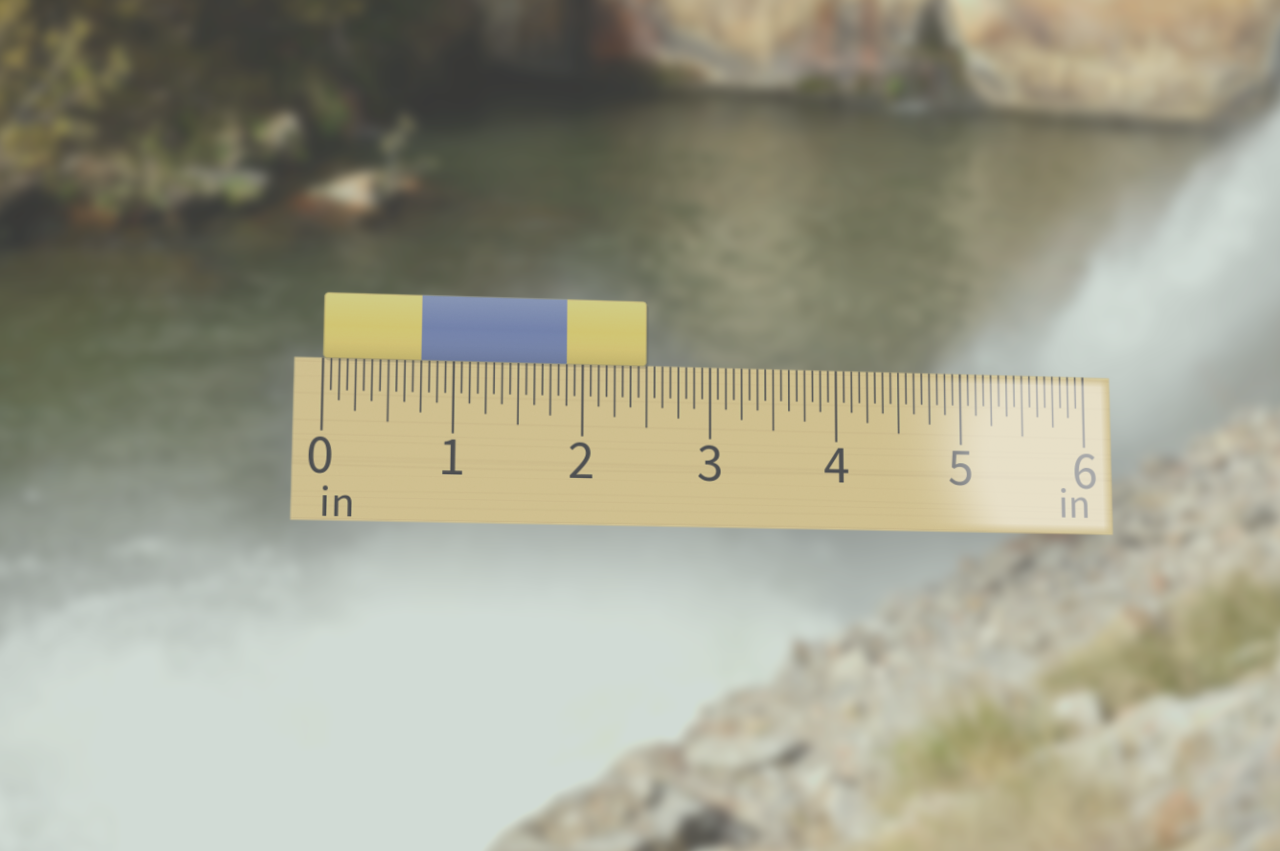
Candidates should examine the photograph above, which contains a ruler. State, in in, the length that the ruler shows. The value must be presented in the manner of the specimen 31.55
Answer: 2.5
